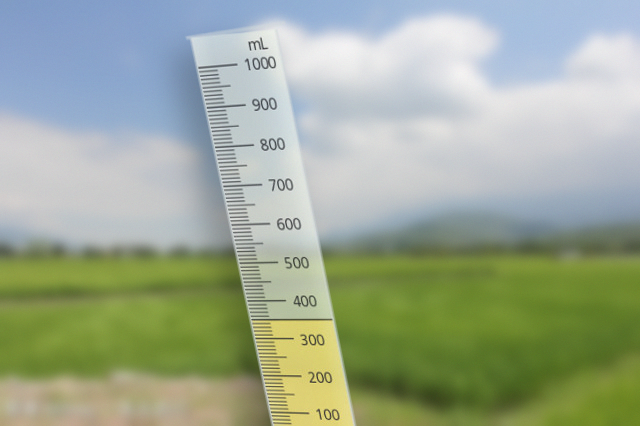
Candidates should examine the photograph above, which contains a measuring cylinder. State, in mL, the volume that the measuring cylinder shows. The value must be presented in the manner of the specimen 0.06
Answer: 350
